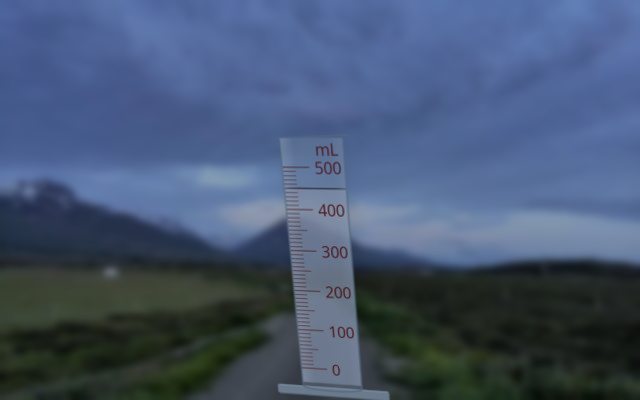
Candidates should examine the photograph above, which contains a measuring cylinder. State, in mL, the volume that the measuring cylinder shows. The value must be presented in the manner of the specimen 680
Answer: 450
